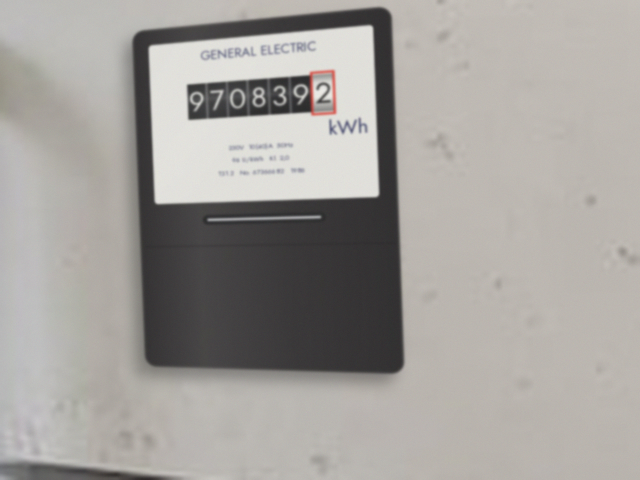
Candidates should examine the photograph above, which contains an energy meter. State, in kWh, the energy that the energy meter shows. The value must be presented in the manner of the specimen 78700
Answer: 970839.2
